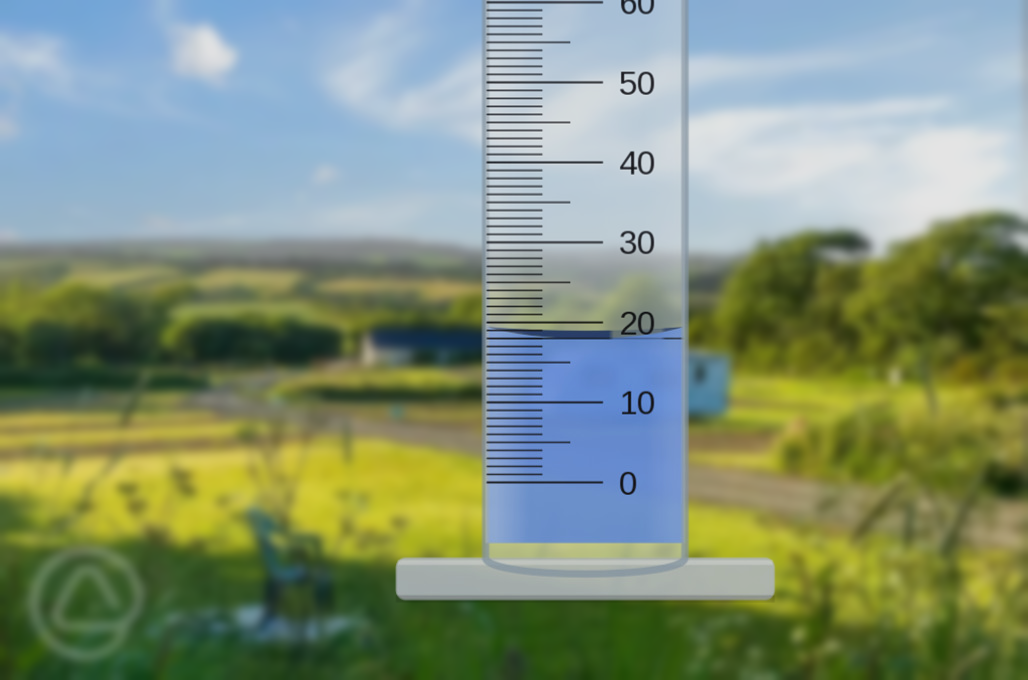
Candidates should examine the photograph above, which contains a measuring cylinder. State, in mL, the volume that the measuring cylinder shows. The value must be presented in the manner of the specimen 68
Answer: 18
